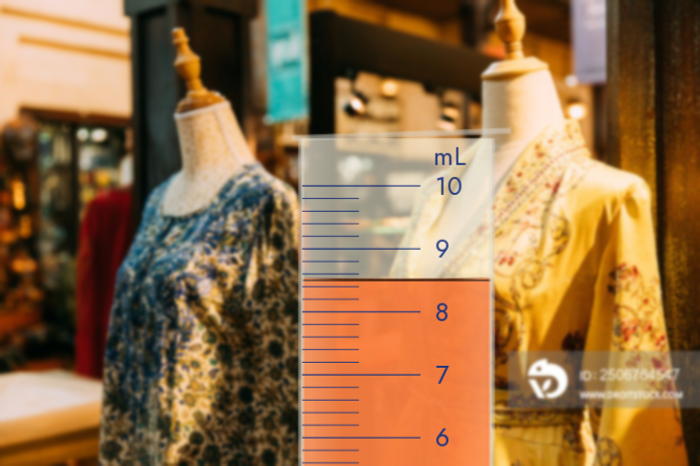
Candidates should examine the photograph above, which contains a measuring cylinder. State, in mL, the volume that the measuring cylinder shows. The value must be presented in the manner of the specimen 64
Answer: 8.5
